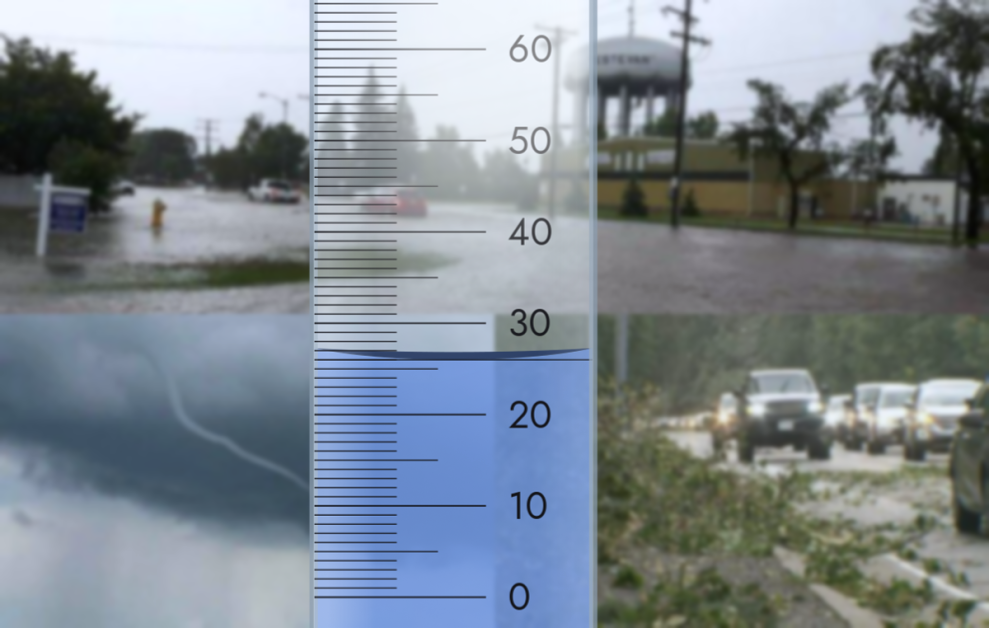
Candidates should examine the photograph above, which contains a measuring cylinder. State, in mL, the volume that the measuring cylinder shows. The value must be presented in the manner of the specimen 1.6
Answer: 26
